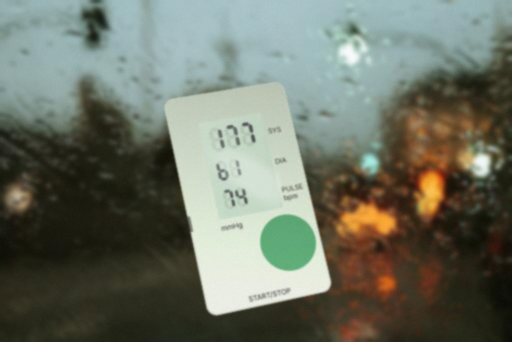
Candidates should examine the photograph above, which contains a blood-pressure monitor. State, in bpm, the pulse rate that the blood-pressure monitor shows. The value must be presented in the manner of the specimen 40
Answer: 74
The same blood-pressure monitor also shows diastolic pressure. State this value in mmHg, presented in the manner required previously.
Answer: 61
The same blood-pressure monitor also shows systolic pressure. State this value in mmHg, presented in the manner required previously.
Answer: 177
